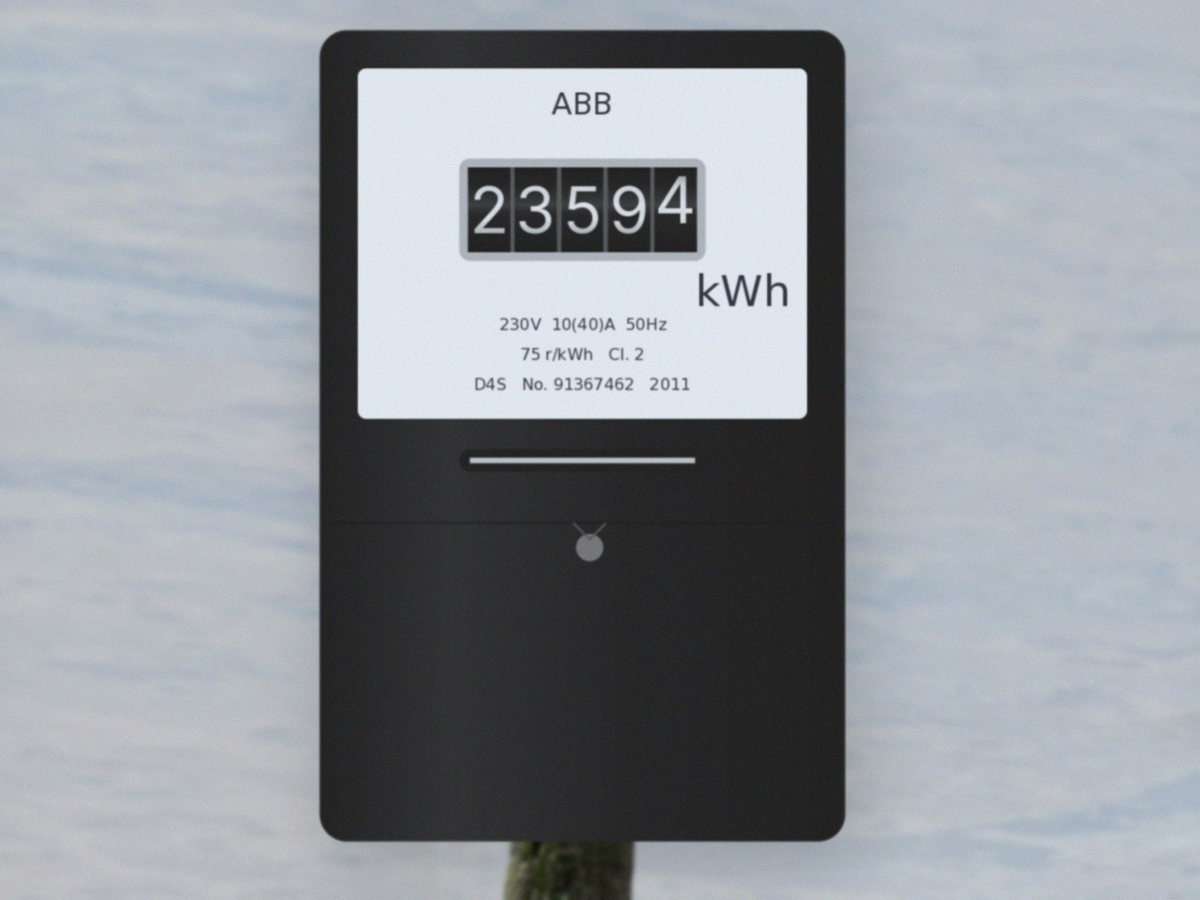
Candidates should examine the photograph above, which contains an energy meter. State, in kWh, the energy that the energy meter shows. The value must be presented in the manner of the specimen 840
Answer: 23594
